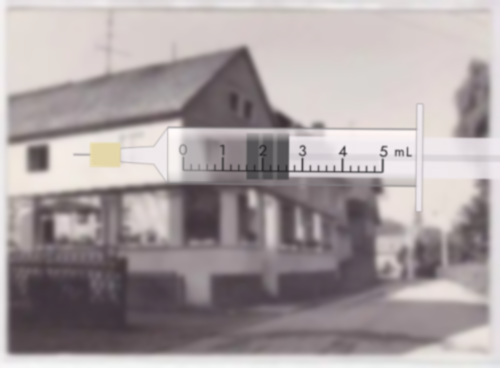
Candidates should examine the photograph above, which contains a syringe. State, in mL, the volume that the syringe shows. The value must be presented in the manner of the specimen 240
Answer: 1.6
